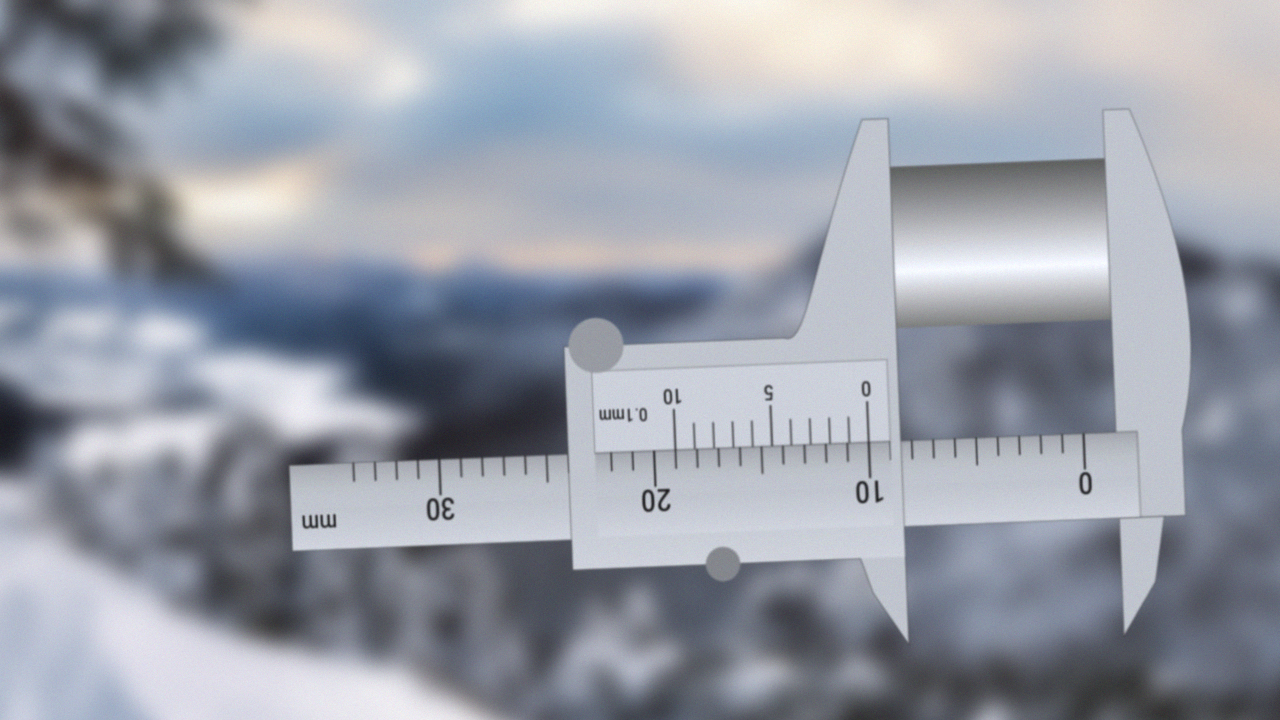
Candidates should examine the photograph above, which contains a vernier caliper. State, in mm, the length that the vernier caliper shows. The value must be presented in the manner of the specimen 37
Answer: 10.0
